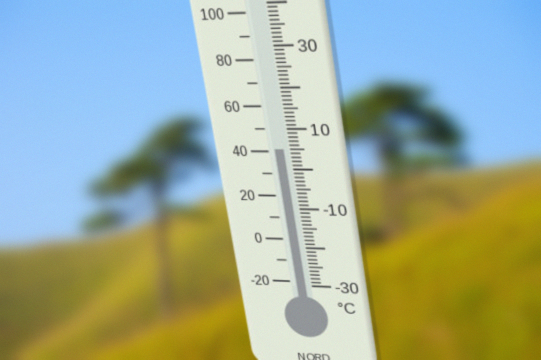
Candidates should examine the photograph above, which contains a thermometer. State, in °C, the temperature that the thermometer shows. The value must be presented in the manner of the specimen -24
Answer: 5
